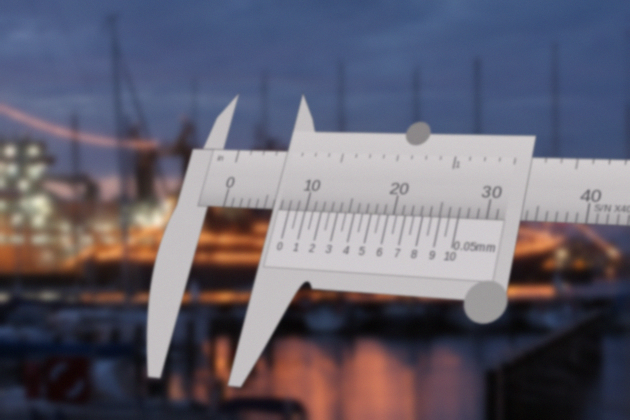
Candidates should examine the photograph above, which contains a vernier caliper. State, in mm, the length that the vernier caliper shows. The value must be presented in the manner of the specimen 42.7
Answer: 8.0
